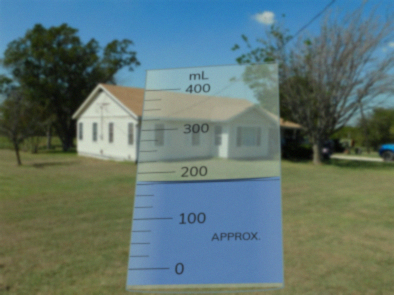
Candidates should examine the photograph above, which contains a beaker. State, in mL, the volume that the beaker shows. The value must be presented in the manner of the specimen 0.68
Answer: 175
